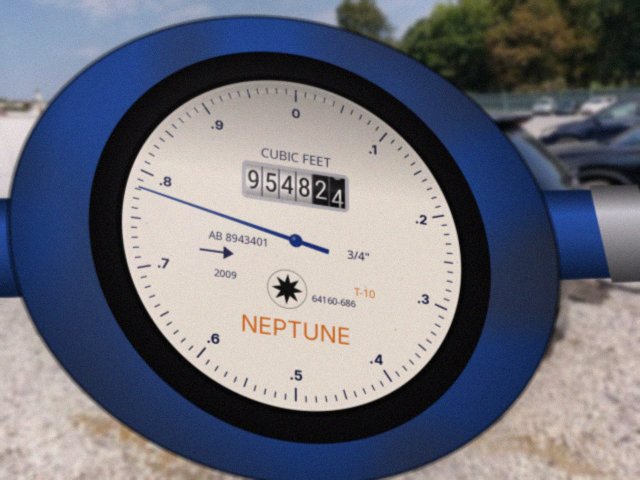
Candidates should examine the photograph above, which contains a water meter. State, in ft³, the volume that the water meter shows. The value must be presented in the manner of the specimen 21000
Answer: 954823.78
